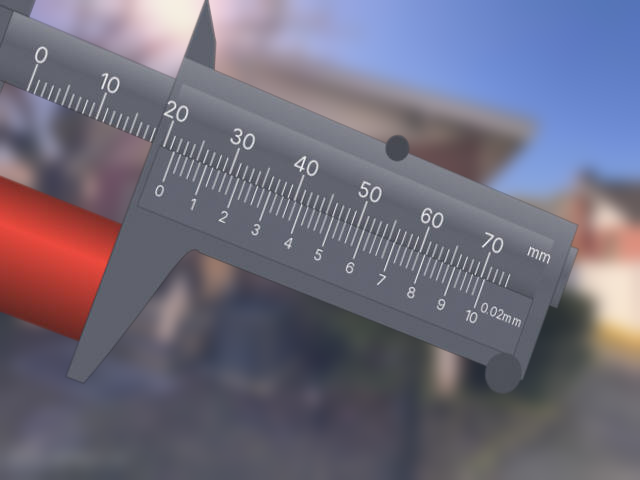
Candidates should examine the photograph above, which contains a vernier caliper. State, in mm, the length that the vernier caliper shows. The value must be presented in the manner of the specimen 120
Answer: 21.6
